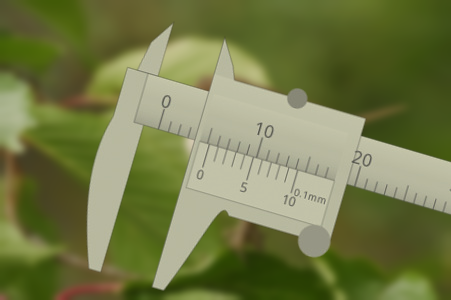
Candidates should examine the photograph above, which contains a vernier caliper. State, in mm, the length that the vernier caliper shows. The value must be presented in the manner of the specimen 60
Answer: 5.2
